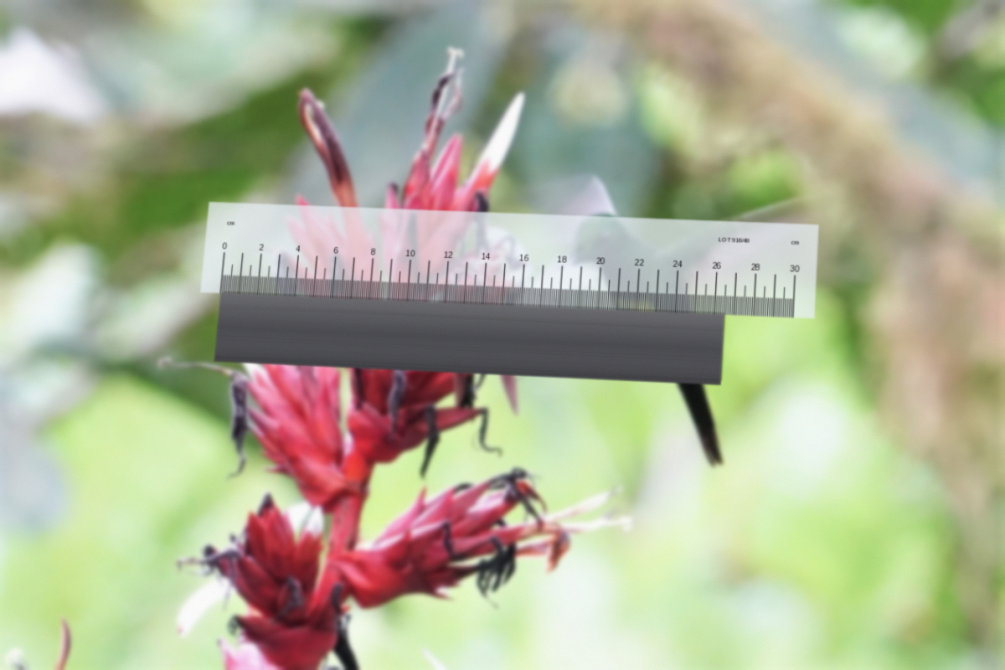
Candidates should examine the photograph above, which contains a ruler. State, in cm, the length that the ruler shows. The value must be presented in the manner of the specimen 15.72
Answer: 26.5
